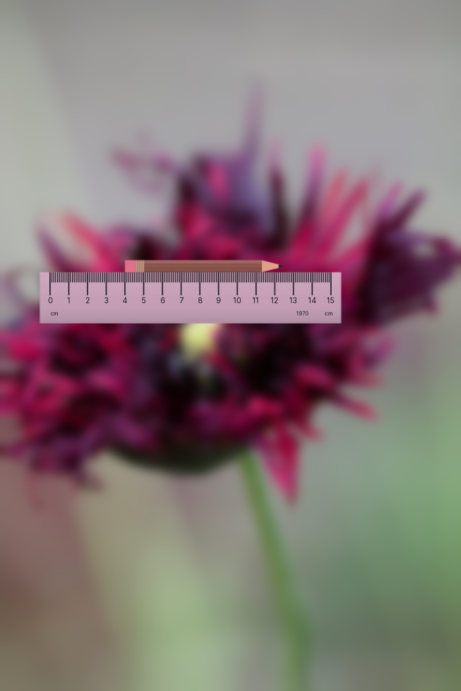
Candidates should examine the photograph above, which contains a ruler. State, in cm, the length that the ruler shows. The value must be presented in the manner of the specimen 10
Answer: 8.5
